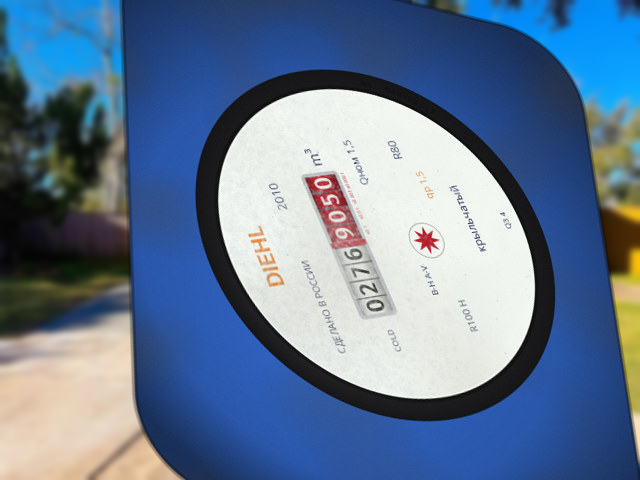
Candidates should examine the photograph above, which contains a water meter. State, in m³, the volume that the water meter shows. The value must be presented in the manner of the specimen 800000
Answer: 276.9050
